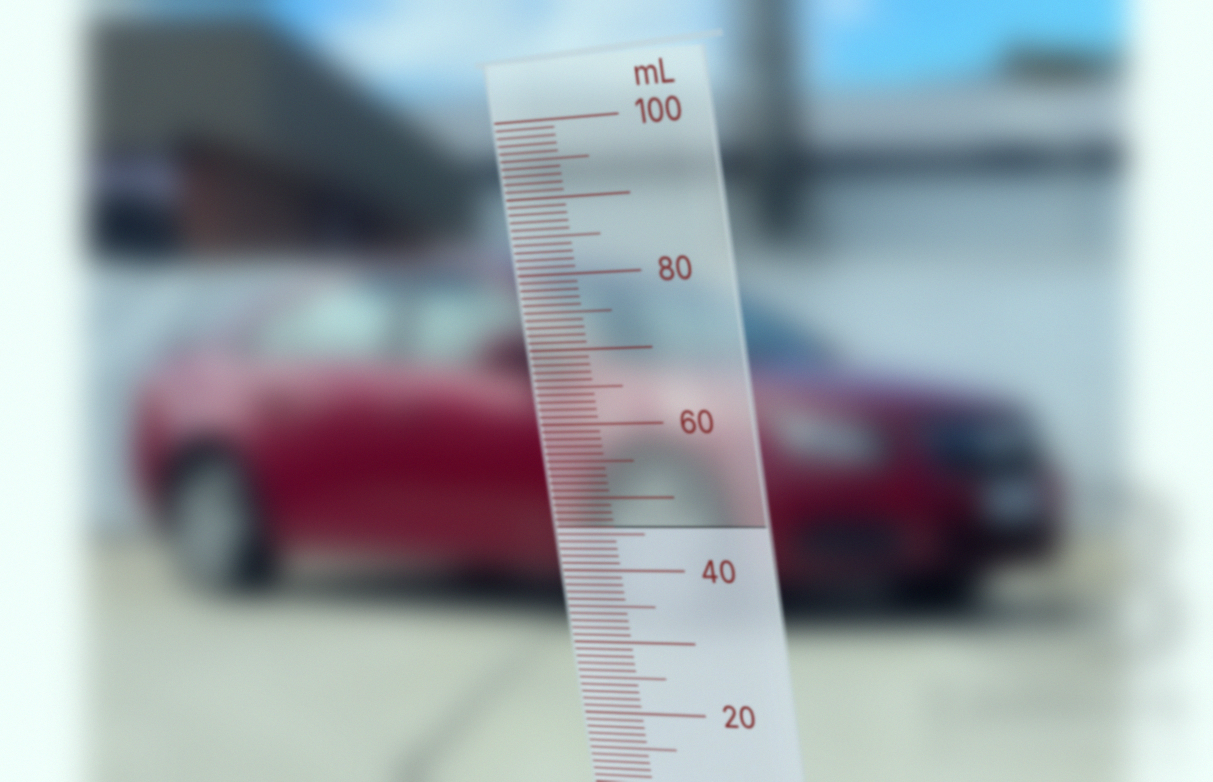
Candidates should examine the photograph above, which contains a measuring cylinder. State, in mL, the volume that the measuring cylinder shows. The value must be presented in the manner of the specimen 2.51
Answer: 46
